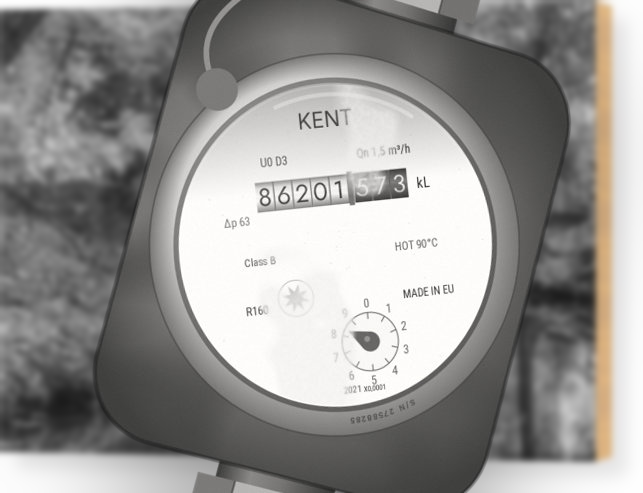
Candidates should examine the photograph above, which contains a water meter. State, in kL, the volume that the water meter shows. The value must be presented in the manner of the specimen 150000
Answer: 86201.5738
